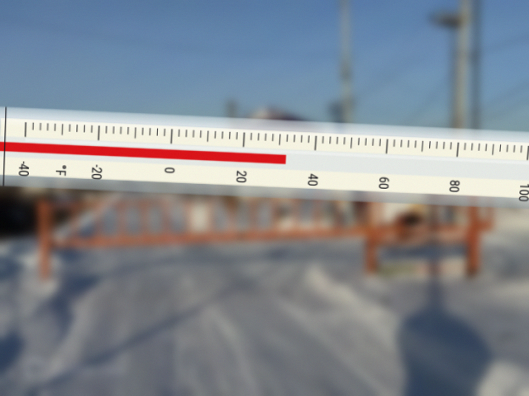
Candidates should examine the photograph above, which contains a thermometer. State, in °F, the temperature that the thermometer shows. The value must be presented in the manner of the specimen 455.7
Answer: 32
